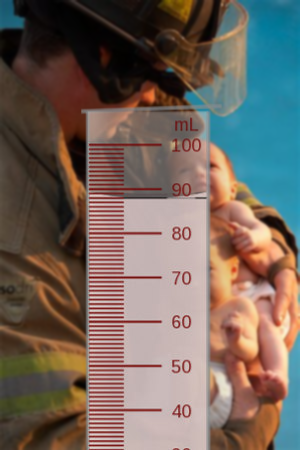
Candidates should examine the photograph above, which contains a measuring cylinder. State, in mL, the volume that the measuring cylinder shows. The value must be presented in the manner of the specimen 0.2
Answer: 88
